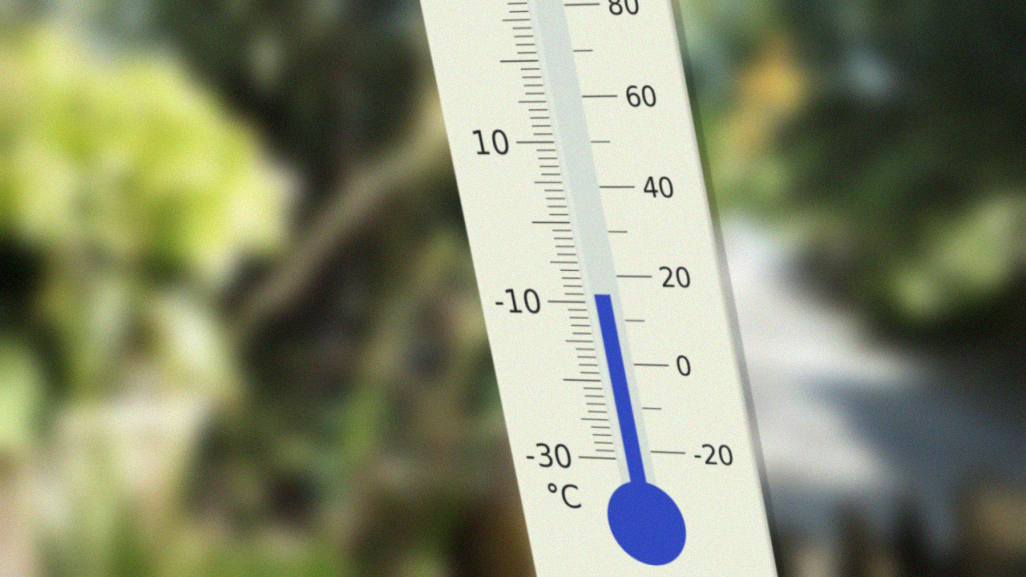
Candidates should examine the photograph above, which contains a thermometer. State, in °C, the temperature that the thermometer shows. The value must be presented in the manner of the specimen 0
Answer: -9
